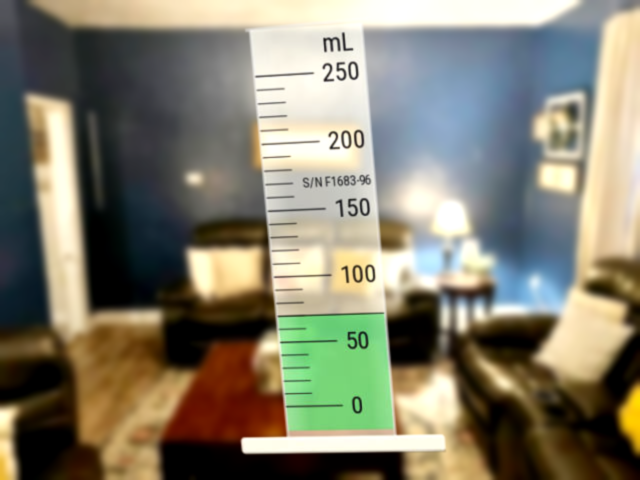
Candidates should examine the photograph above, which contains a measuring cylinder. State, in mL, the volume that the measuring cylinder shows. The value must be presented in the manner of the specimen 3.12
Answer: 70
